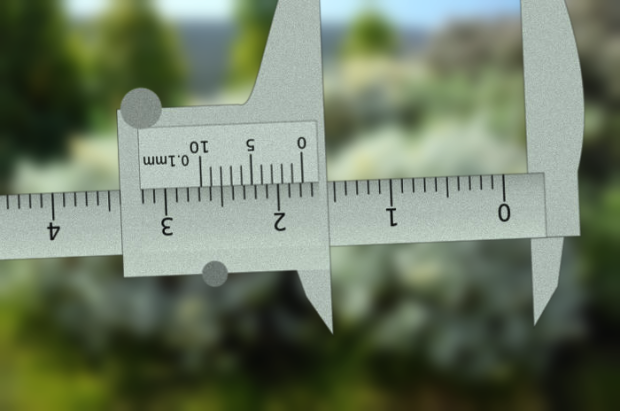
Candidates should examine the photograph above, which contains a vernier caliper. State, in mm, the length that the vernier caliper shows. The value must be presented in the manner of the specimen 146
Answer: 17.8
